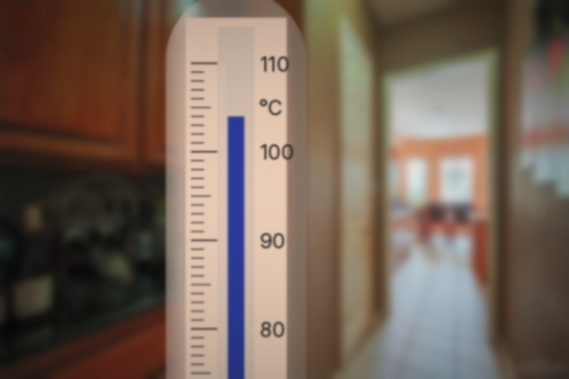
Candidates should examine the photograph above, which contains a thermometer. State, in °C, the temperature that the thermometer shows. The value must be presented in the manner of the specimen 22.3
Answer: 104
